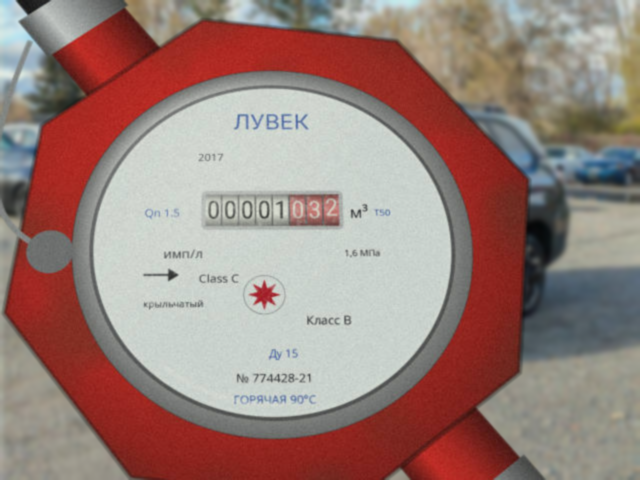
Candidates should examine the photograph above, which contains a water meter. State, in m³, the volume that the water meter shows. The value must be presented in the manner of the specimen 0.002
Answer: 1.032
